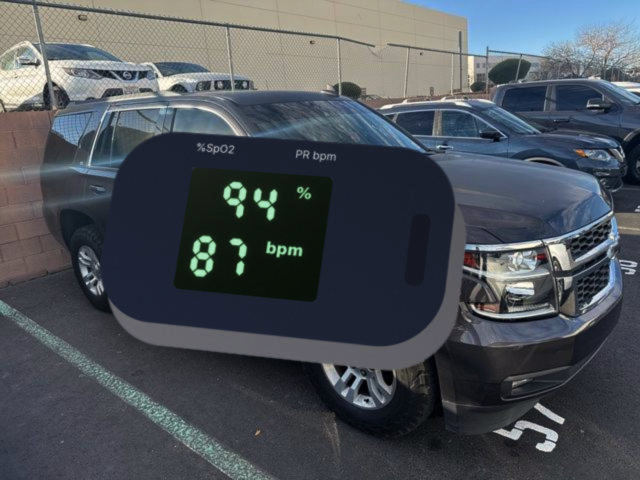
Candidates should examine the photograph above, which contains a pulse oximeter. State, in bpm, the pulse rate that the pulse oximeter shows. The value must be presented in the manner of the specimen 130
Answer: 87
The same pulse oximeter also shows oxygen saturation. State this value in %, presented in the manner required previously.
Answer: 94
